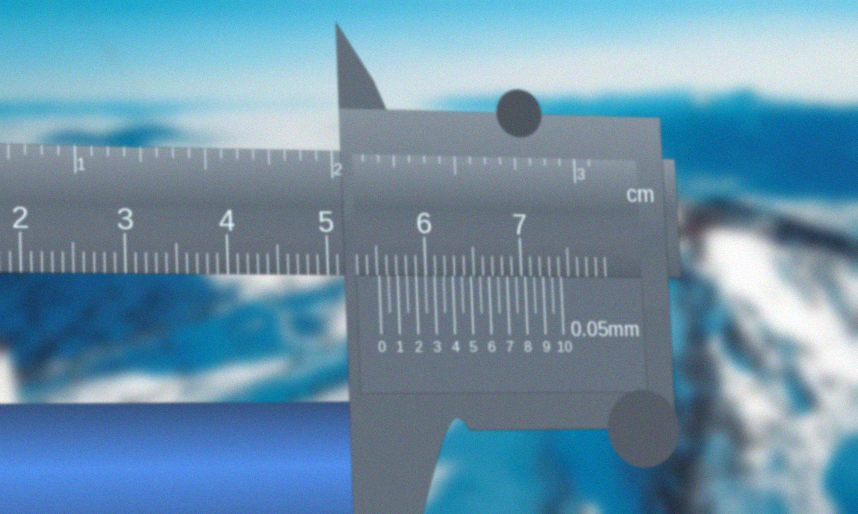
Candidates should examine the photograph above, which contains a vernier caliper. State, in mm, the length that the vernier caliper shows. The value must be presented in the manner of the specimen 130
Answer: 55.2
